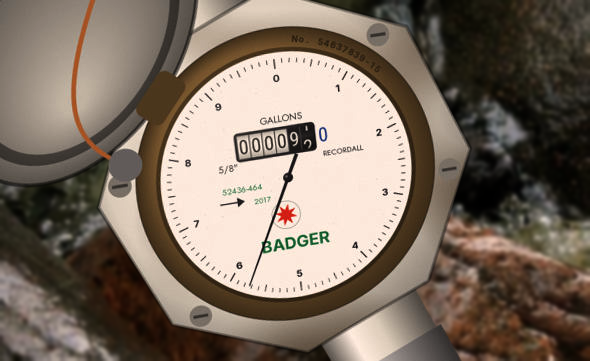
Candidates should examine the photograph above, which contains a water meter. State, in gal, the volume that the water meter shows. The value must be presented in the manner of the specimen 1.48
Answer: 915.7
